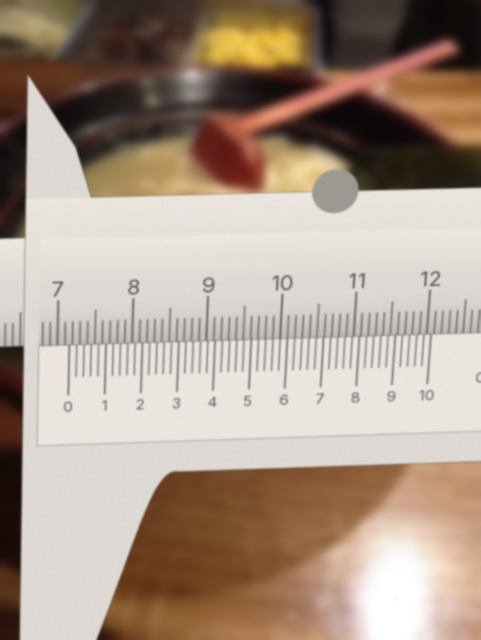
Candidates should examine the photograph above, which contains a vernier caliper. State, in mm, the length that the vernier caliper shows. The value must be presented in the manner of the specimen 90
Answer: 71.6
